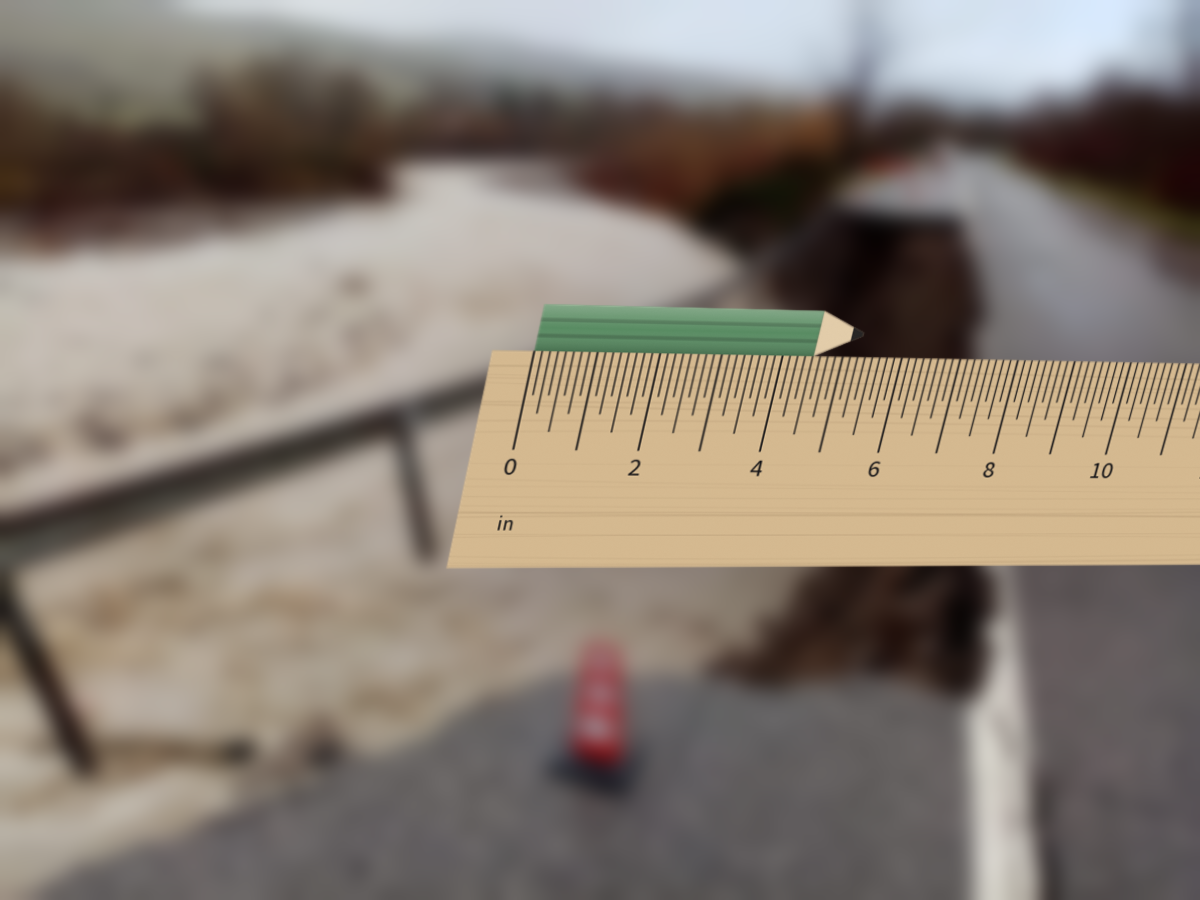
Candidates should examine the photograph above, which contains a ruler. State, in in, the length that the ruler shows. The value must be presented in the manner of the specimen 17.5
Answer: 5.25
